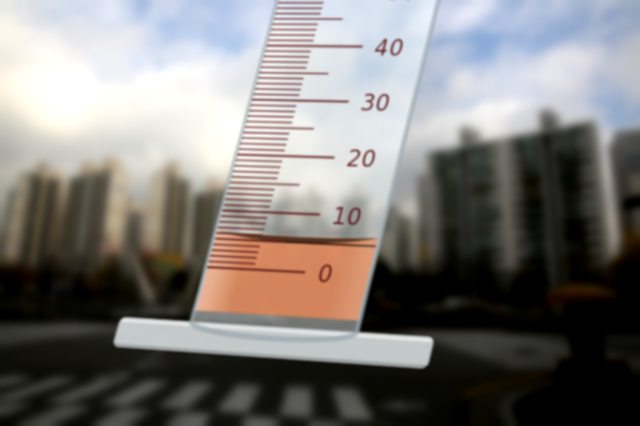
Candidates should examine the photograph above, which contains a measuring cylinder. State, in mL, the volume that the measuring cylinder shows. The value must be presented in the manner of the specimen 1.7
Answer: 5
